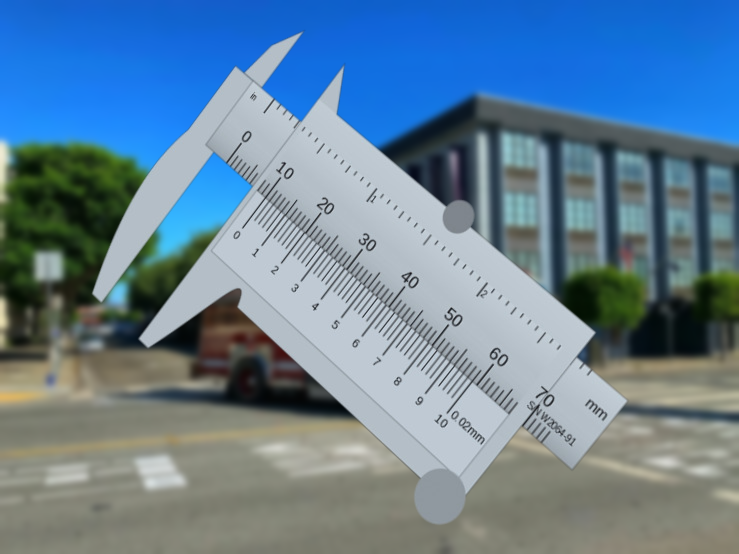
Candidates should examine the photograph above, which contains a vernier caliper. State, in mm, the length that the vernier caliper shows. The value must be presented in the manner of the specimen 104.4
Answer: 10.0
